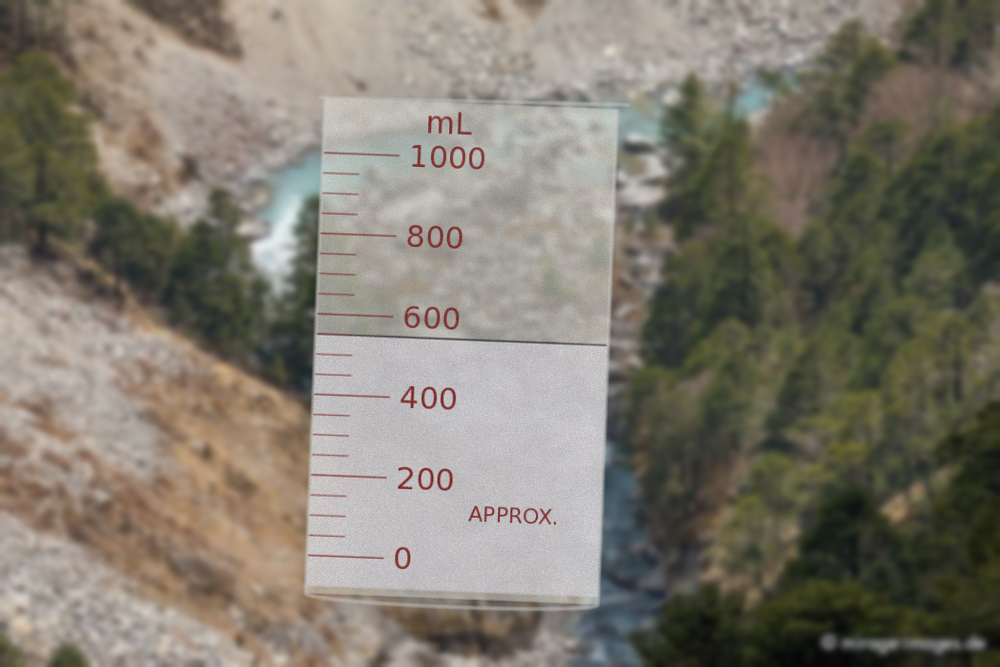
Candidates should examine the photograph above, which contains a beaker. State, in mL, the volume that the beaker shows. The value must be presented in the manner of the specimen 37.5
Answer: 550
